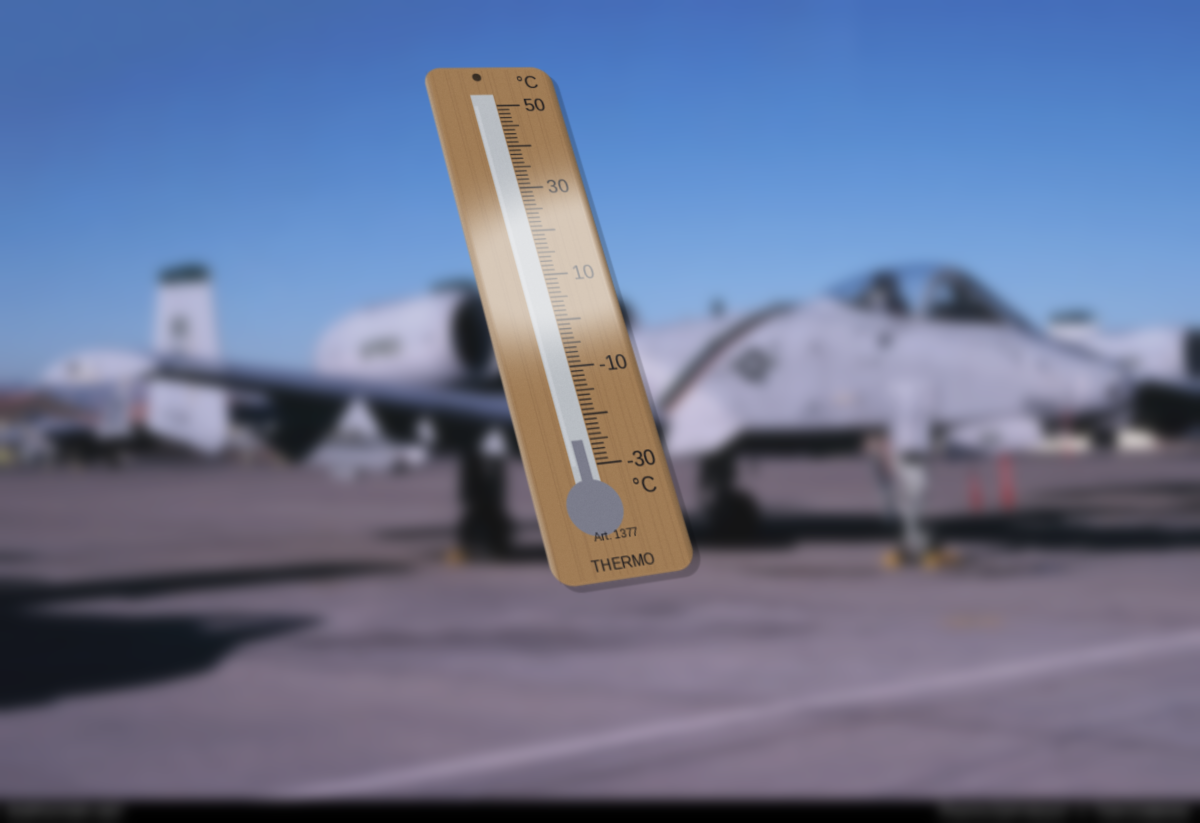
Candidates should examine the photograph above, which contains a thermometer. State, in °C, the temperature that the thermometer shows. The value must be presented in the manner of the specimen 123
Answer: -25
